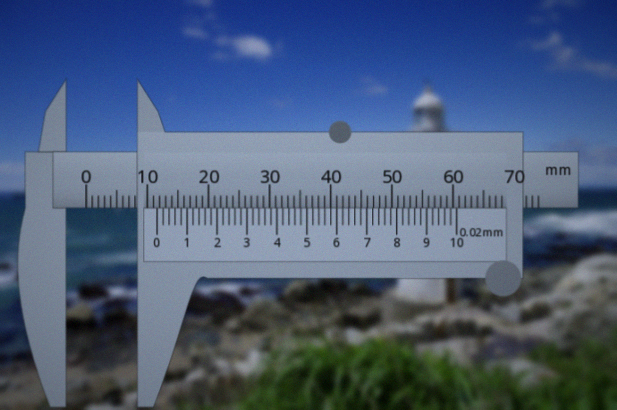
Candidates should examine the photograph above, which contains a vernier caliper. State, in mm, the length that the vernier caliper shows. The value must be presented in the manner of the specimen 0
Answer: 11.6
